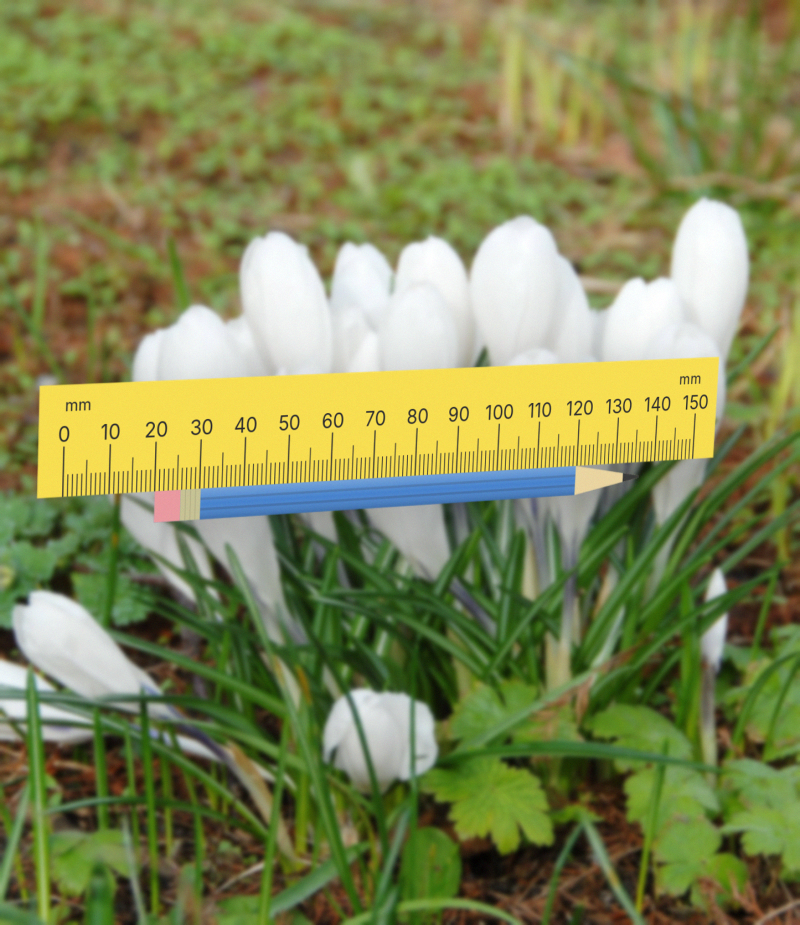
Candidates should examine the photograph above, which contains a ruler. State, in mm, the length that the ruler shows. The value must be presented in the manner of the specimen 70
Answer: 116
